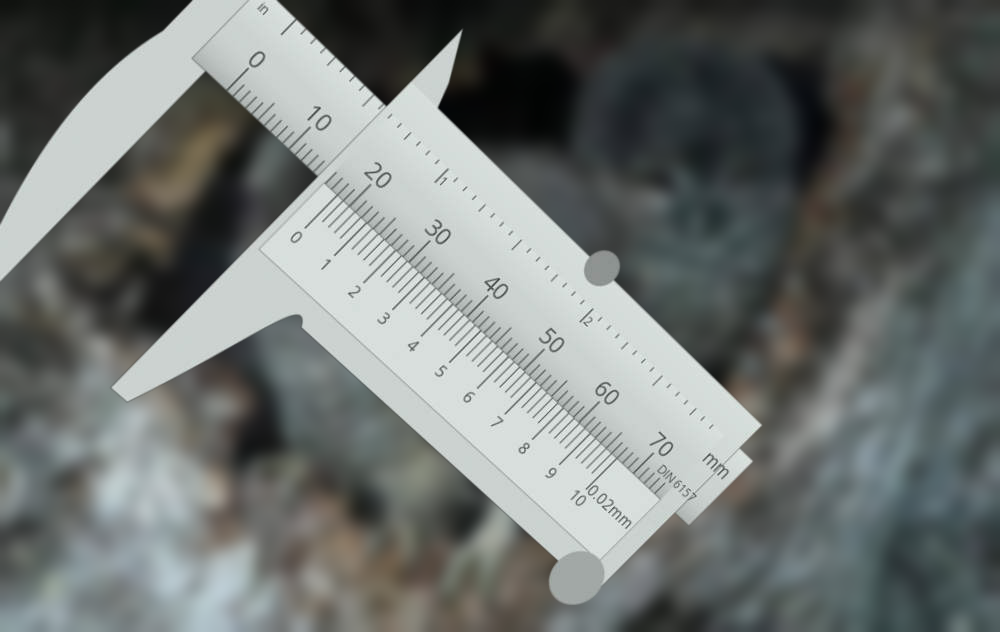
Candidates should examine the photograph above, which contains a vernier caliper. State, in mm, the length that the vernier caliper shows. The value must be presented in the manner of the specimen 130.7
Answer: 18.0
